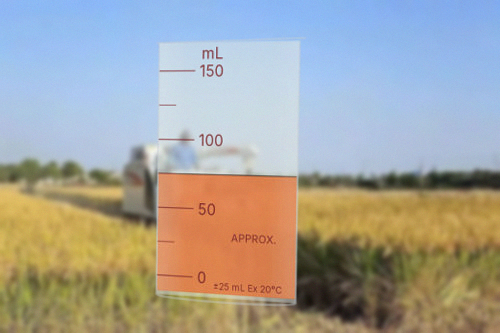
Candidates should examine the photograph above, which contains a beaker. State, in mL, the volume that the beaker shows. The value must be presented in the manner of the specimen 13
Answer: 75
